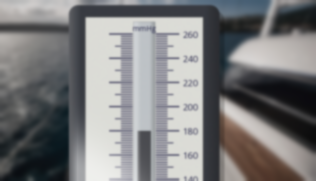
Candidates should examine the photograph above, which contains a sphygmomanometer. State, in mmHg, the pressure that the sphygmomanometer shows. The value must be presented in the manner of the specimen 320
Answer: 180
